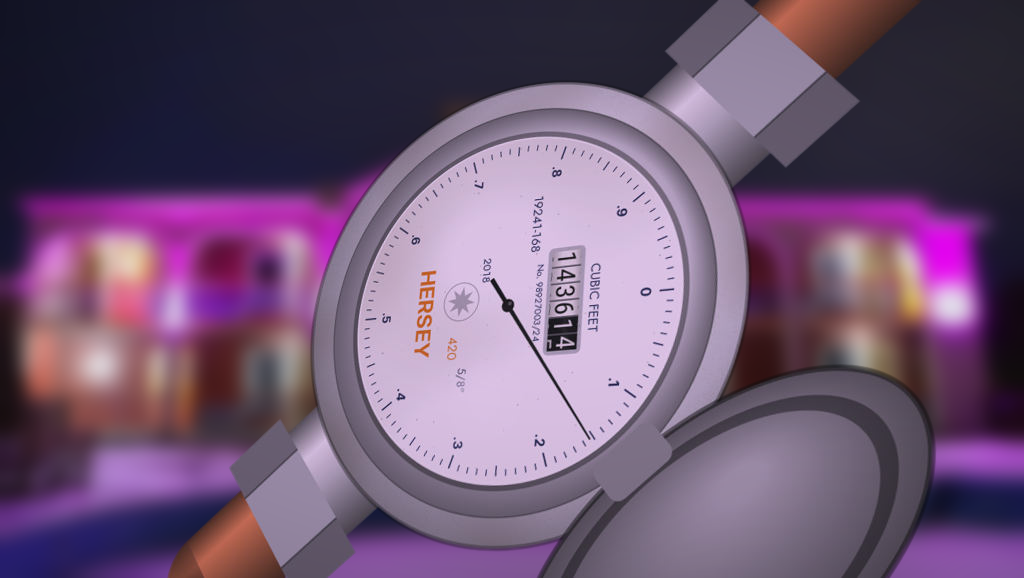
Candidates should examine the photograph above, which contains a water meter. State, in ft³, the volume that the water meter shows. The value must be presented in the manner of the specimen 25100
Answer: 143614.15
